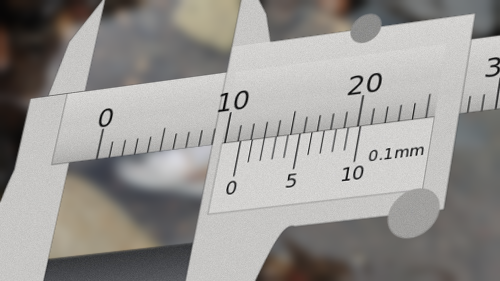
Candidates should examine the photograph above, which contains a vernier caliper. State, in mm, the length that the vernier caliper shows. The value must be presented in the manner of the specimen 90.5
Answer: 11.2
